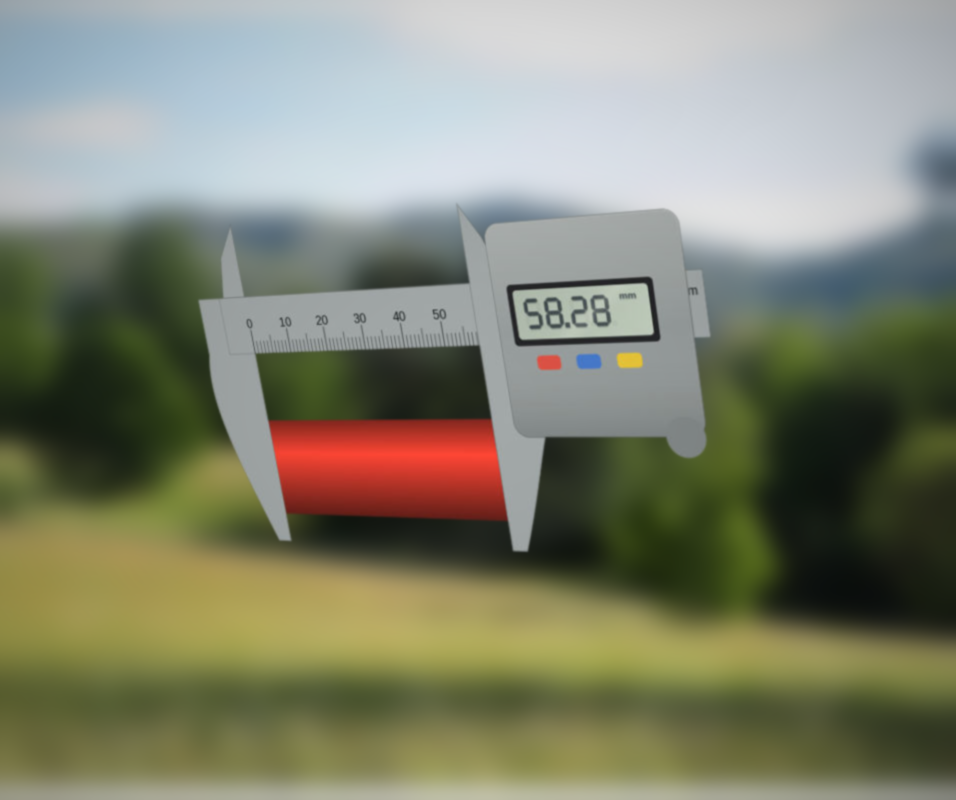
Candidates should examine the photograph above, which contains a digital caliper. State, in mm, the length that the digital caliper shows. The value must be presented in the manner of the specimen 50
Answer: 58.28
